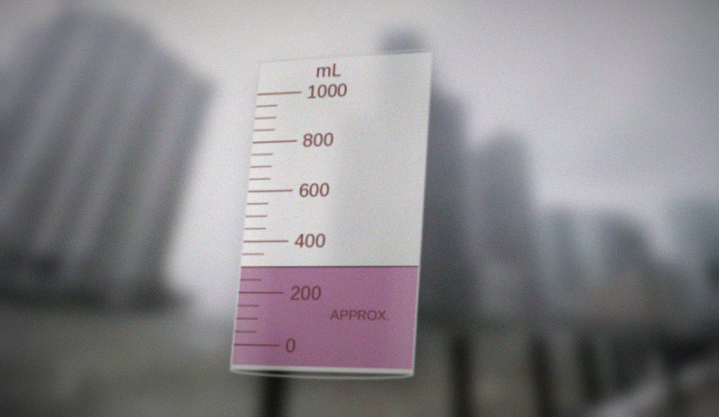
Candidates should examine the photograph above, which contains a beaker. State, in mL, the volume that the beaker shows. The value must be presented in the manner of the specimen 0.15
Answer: 300
